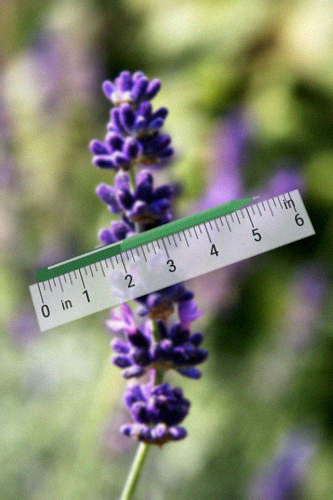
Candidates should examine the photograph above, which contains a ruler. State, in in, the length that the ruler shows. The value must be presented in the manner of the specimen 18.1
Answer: 5.375
